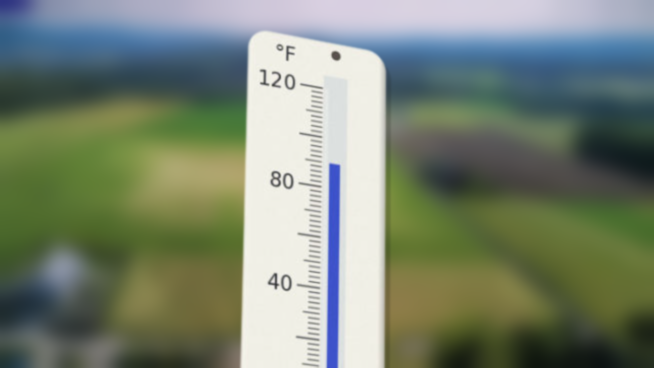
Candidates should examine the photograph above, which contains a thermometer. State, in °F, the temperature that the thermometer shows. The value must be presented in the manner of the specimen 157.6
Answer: 90
